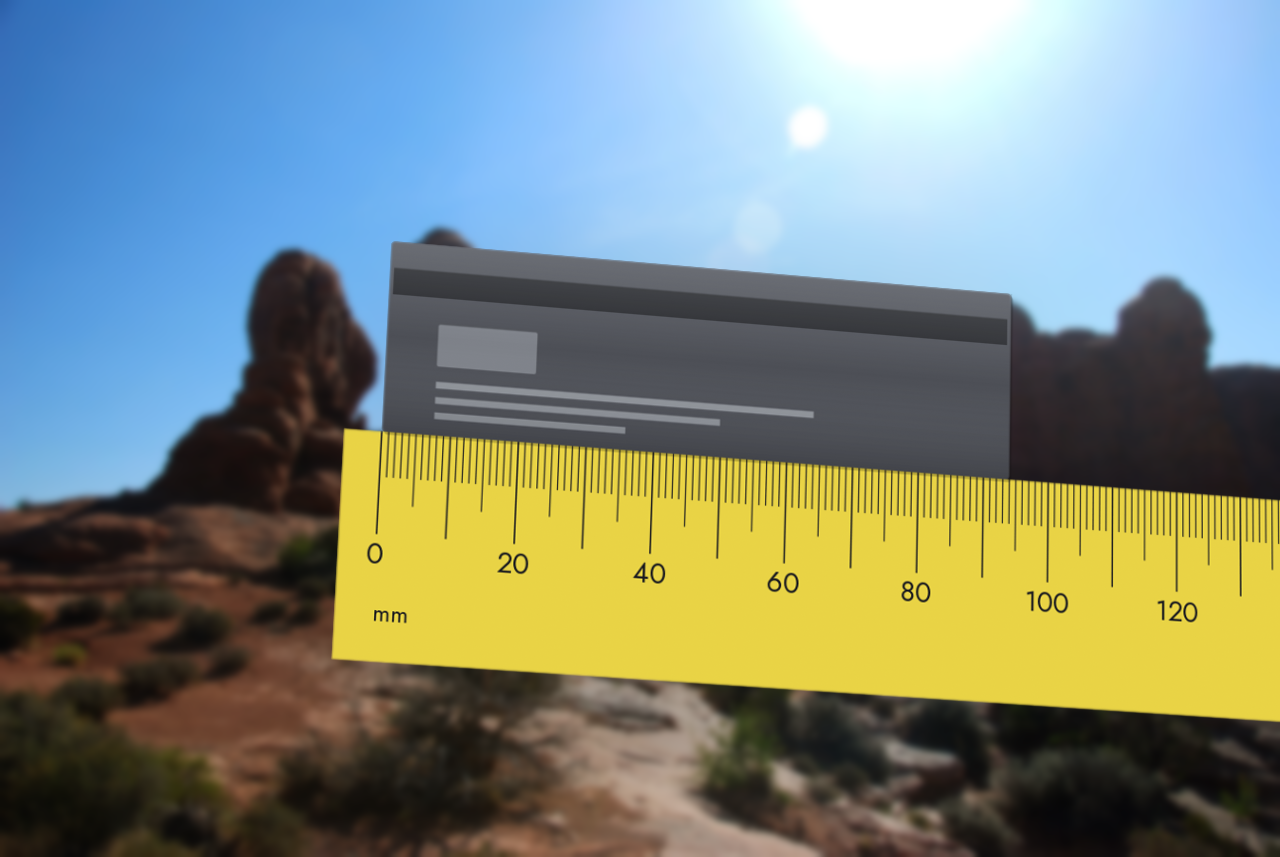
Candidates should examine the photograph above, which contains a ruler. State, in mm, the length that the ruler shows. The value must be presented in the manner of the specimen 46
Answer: 94
